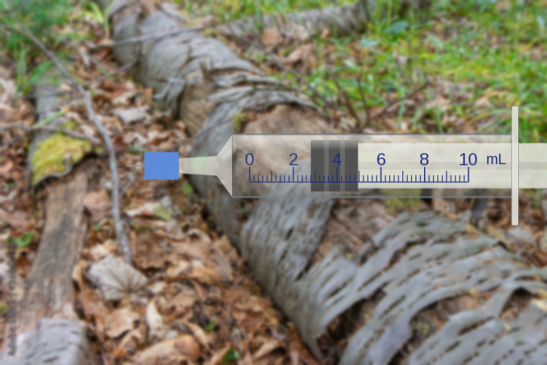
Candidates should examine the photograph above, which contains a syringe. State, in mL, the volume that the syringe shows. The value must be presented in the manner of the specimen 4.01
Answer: 2.8
